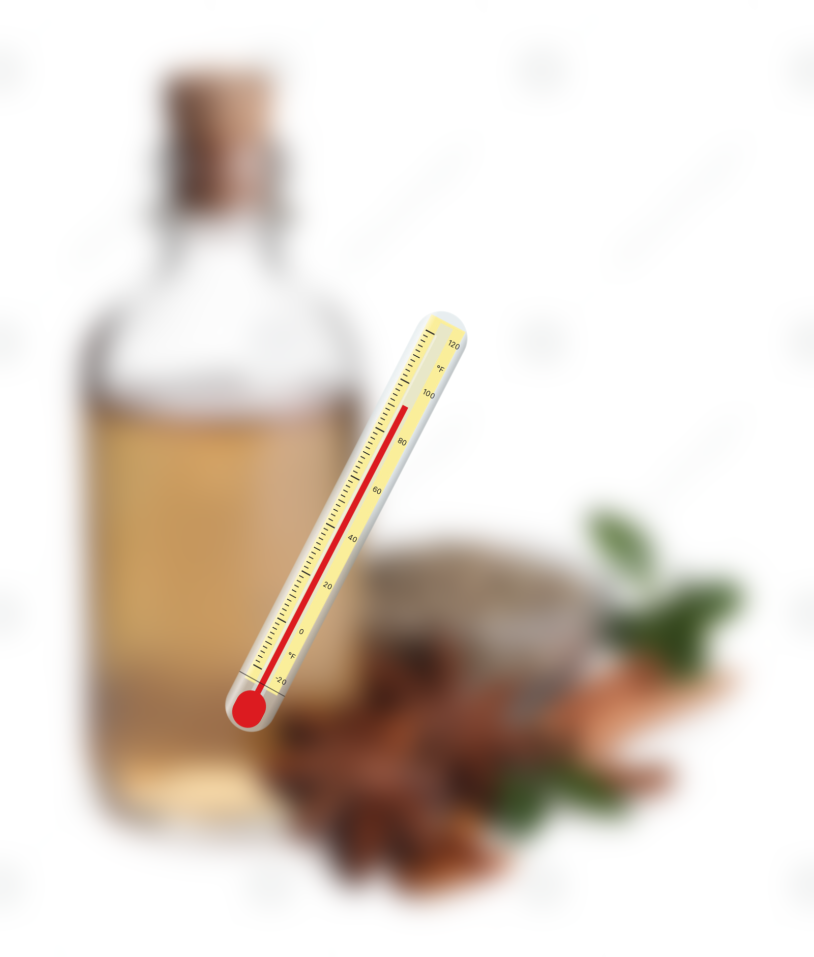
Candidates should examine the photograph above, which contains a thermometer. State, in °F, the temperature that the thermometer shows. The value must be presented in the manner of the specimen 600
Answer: 92
